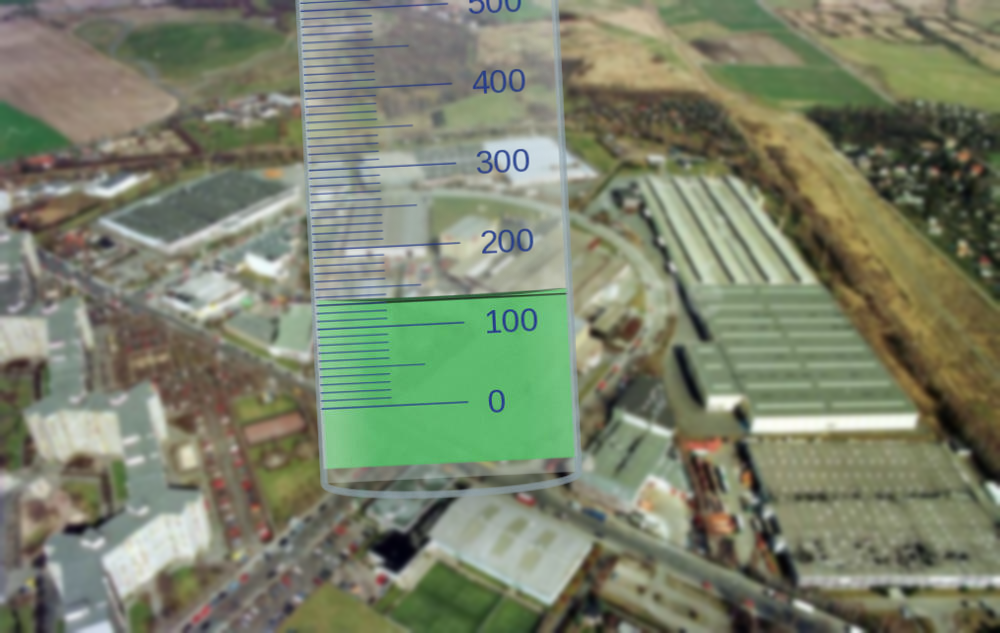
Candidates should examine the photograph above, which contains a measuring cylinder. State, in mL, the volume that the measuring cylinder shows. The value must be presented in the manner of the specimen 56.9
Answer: 130
